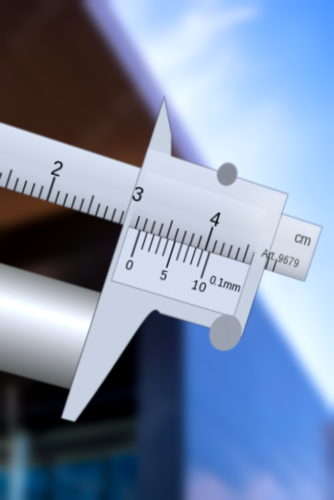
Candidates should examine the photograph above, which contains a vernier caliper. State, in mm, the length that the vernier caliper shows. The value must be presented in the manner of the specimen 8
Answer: 31.6
